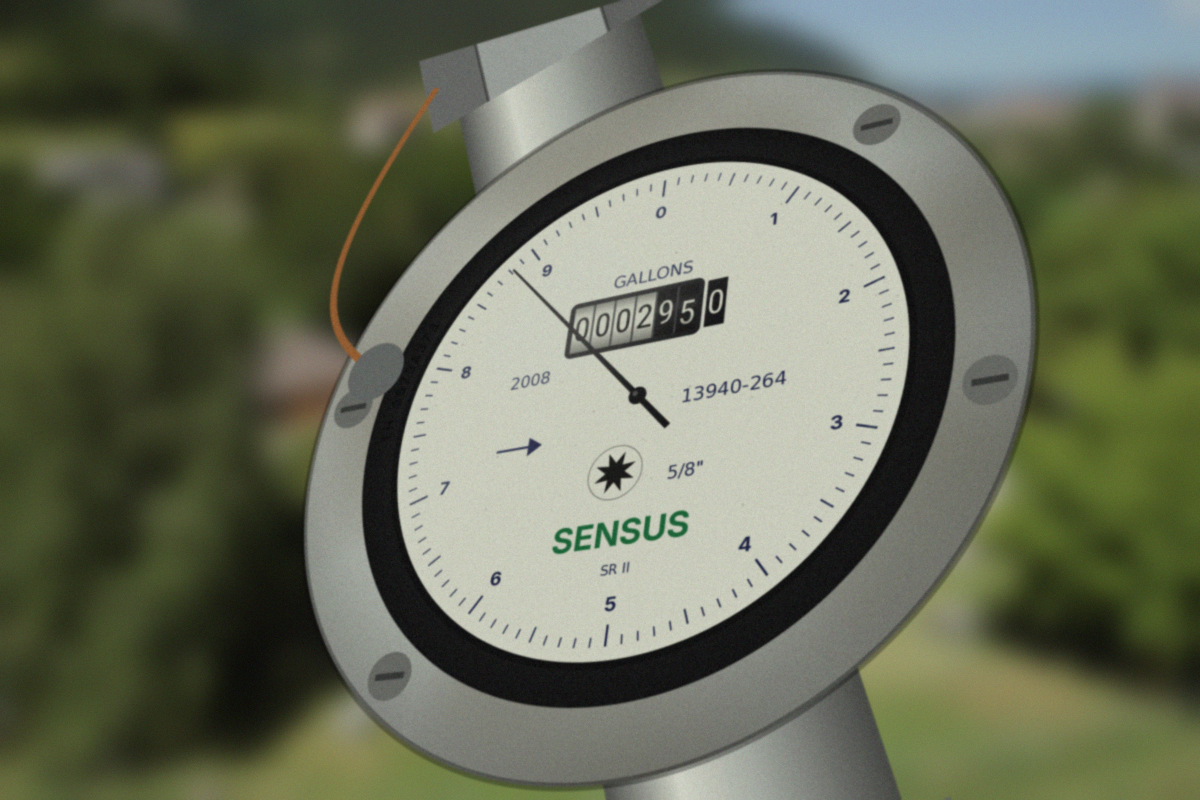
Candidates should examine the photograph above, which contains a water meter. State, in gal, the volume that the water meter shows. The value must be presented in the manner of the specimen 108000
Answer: 2948.8
